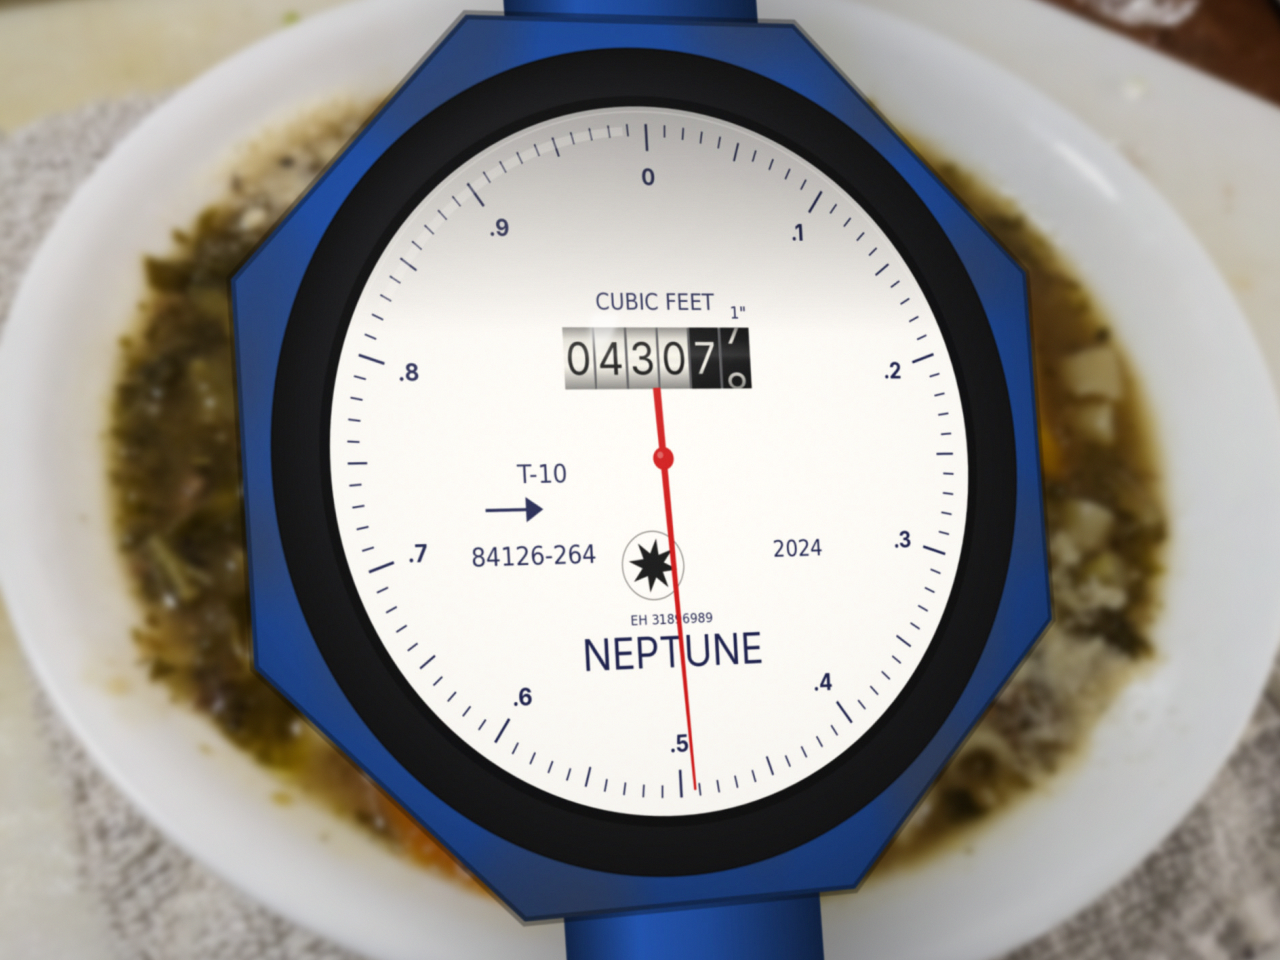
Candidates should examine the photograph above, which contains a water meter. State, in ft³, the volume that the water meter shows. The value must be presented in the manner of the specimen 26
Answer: 43077.49
